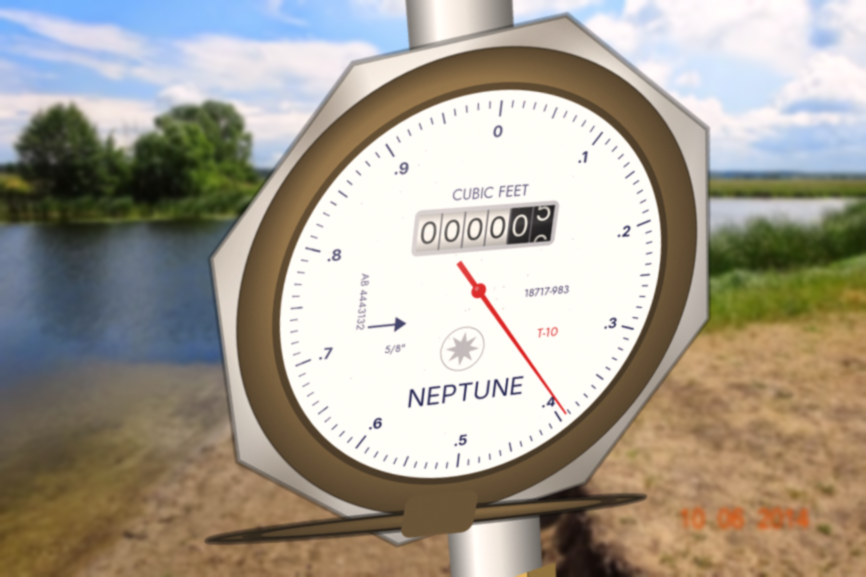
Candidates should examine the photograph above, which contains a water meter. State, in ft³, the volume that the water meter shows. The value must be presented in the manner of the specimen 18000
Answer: 5.39
